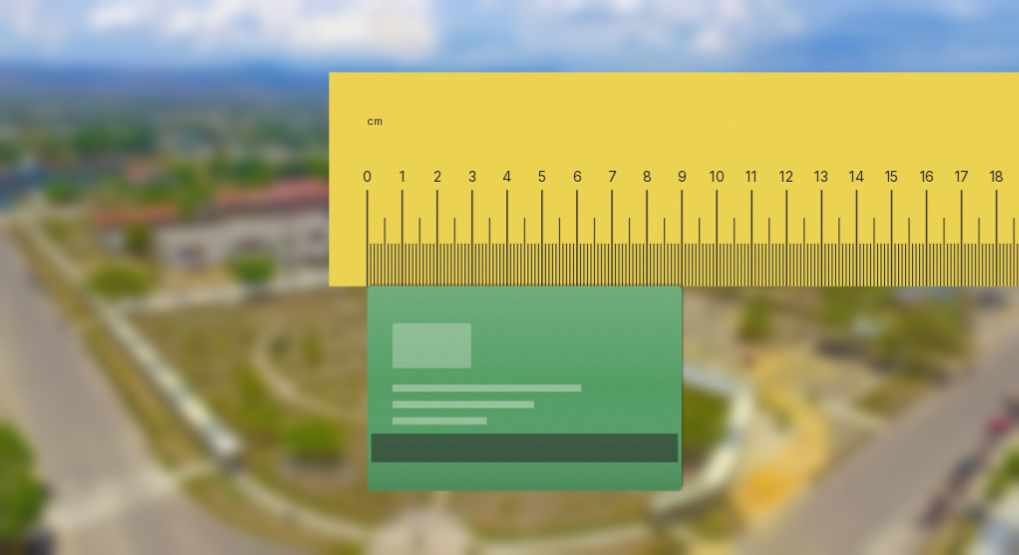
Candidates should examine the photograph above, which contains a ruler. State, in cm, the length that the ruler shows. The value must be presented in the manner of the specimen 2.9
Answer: 9
